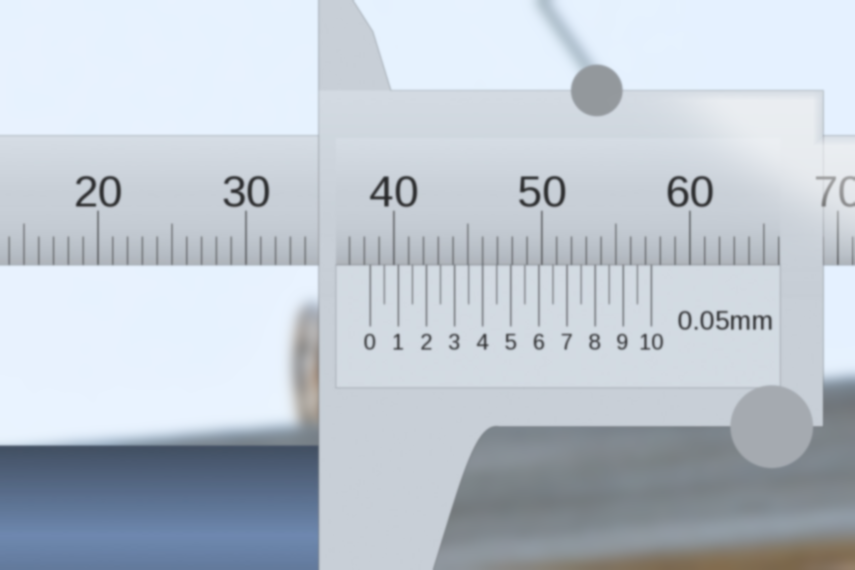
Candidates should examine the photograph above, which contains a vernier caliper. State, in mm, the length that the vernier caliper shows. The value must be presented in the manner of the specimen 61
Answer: 38.4
